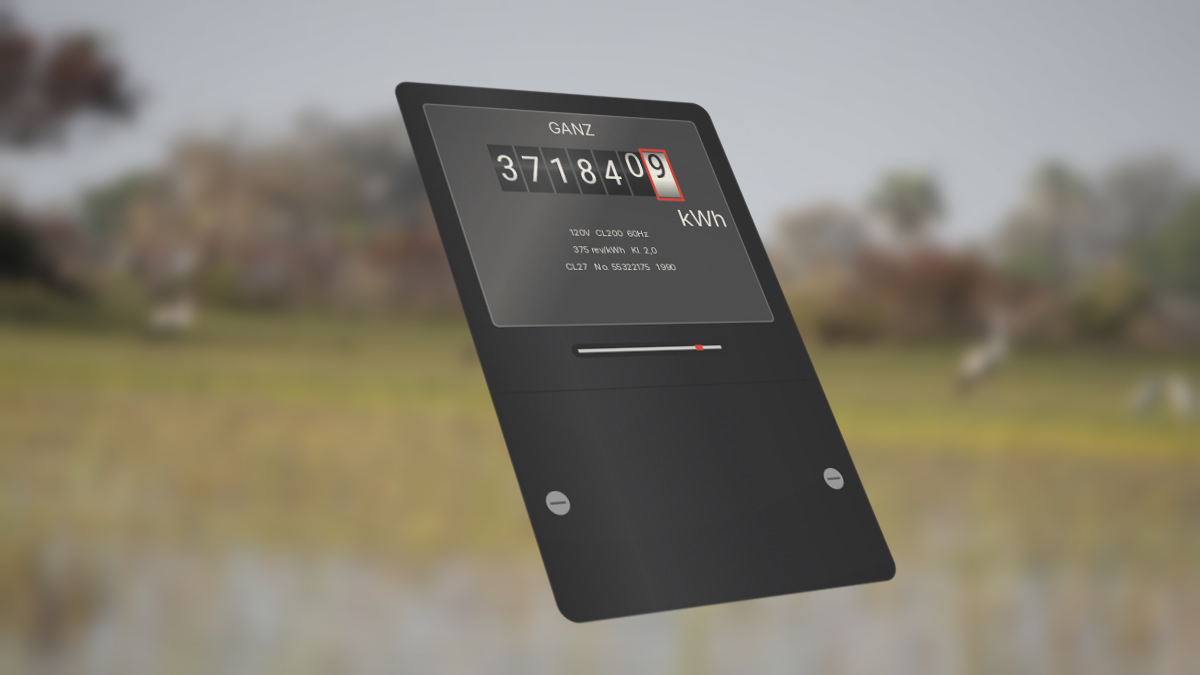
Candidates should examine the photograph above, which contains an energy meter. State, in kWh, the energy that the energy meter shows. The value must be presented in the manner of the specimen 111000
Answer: 371840.9
